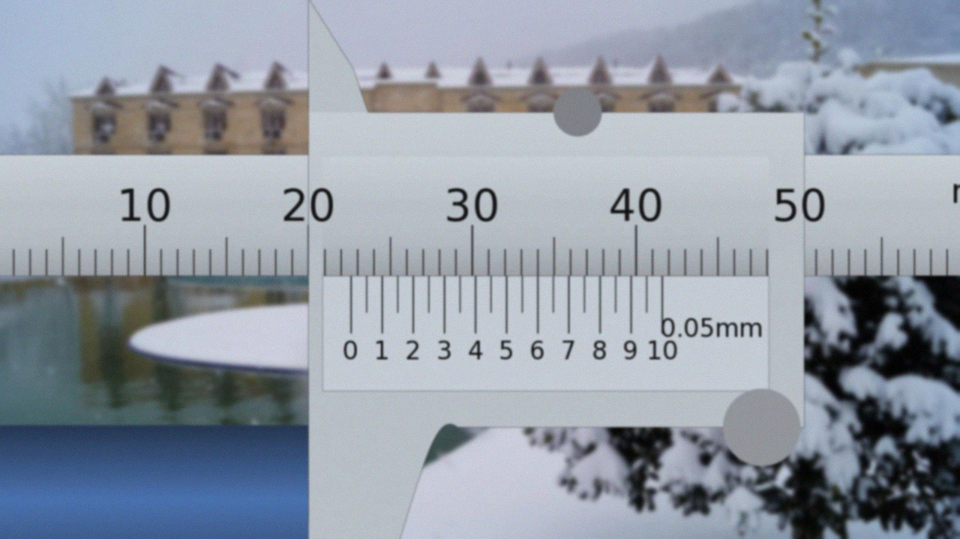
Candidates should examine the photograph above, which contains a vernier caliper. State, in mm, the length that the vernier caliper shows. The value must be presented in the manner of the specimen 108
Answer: 22.6
